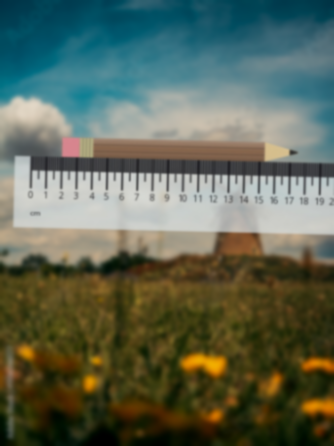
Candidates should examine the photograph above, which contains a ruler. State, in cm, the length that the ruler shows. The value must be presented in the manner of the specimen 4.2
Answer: 15.5
